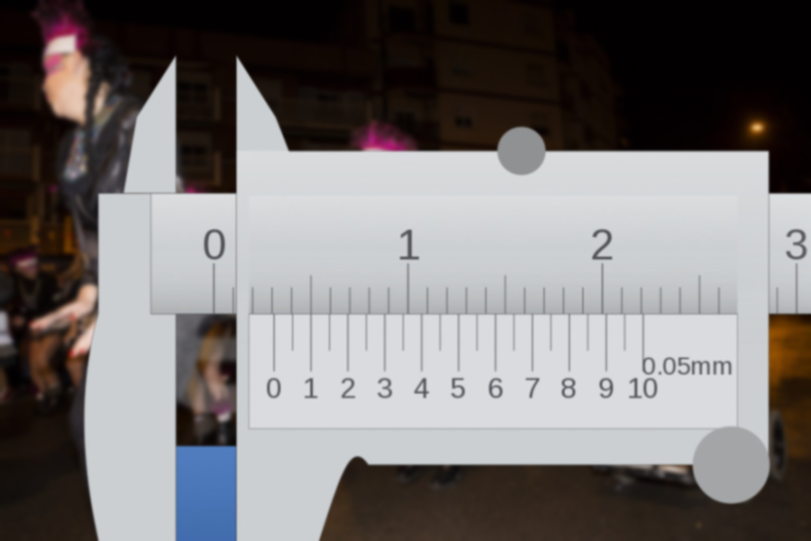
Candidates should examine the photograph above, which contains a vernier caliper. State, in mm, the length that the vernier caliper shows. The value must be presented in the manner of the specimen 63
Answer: 3.1
